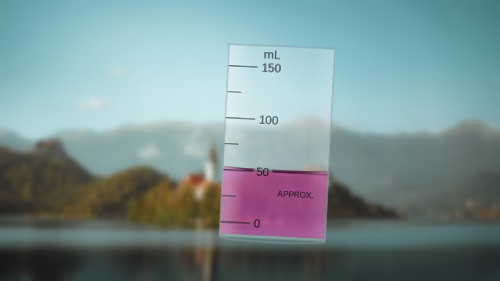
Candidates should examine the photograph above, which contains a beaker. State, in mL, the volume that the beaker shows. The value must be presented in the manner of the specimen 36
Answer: 50
